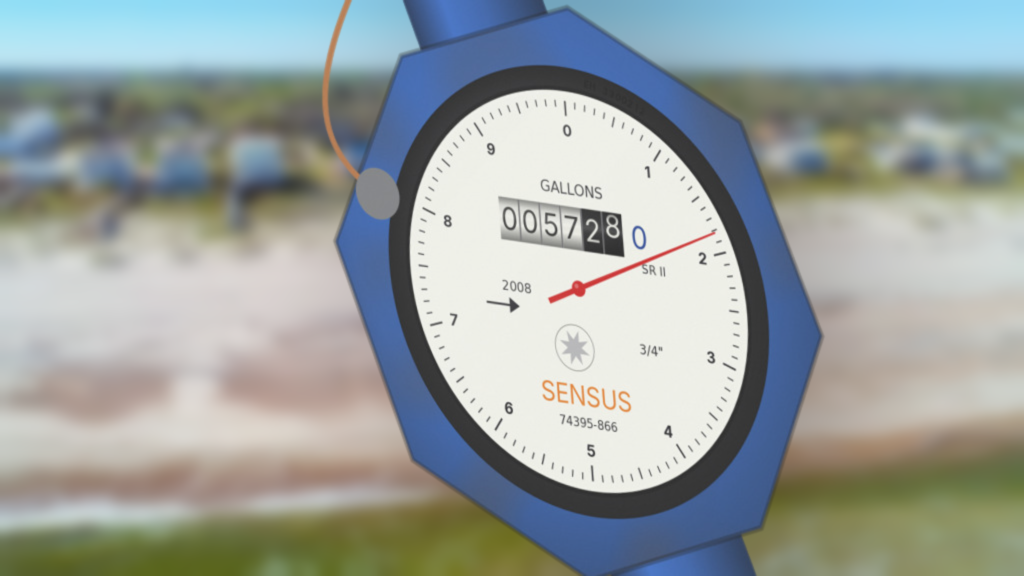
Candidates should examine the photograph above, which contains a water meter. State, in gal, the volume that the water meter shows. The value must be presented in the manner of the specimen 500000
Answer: 57281.8
